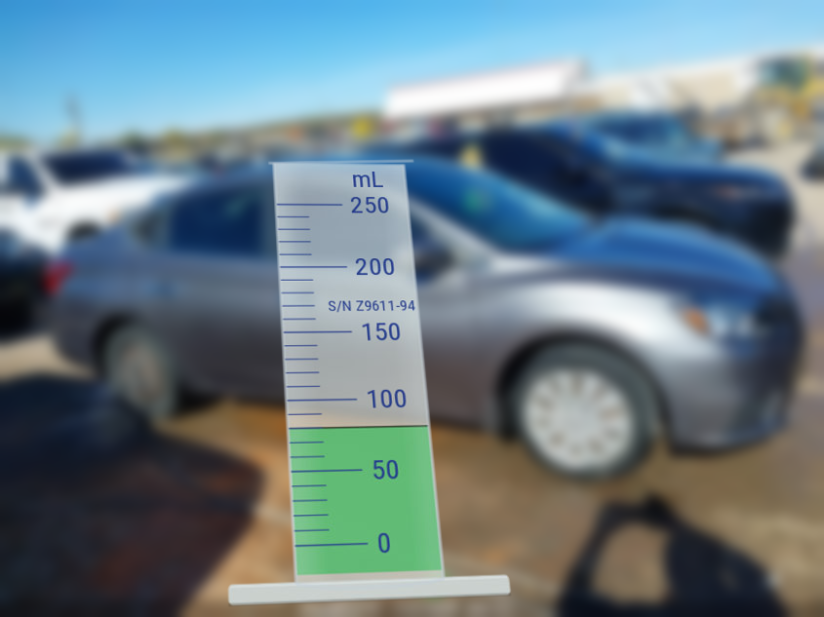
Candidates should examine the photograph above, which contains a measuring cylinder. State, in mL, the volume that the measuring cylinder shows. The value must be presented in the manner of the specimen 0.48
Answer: 80
